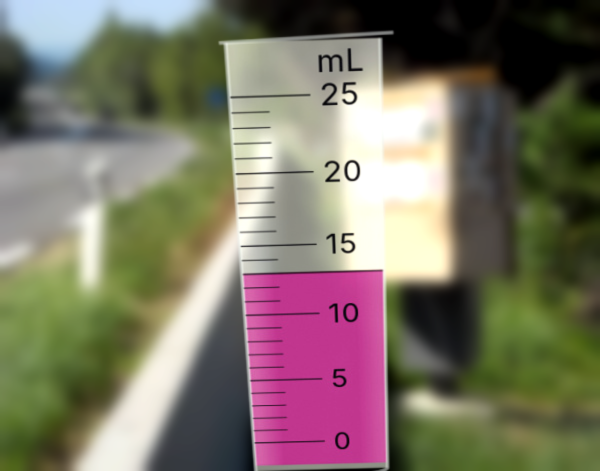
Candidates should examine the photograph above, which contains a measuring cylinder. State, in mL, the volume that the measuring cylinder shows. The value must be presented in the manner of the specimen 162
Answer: 13
